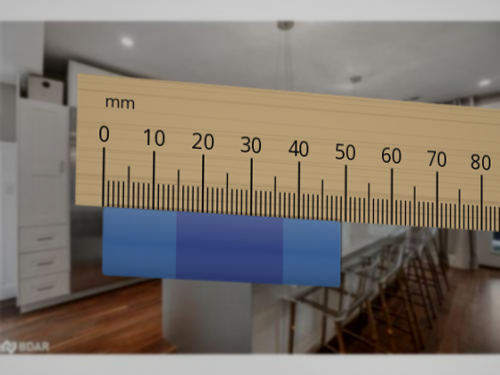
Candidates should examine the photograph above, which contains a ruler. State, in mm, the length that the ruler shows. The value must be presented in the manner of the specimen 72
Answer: 49
